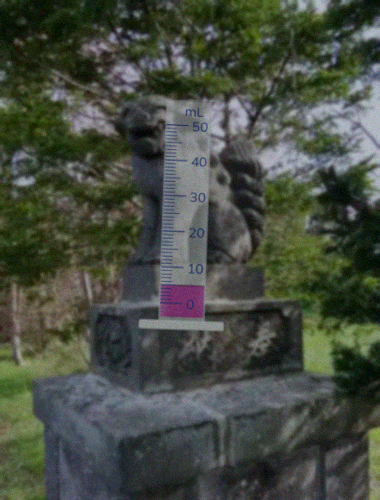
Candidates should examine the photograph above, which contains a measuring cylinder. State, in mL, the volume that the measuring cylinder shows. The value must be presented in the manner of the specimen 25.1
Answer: 5
